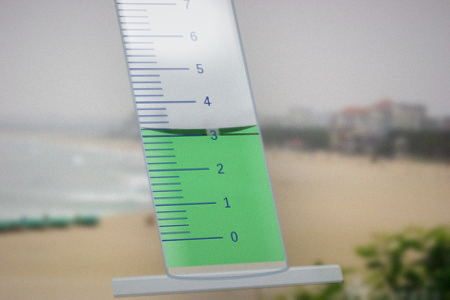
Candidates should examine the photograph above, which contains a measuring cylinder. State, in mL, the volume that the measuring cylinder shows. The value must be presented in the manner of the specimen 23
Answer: 3
